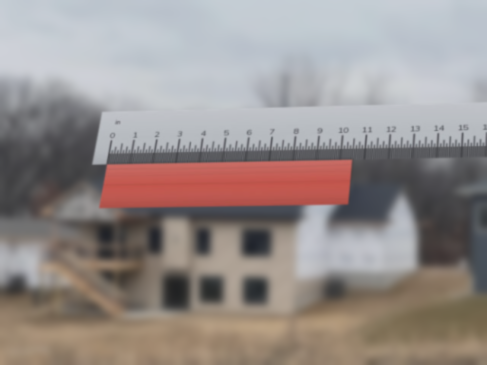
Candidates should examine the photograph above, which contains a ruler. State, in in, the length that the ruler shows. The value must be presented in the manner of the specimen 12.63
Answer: 10.5
